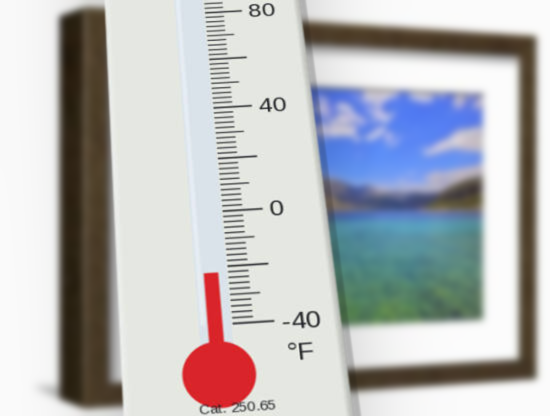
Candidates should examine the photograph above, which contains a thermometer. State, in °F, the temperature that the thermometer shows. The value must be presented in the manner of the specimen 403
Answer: -22
